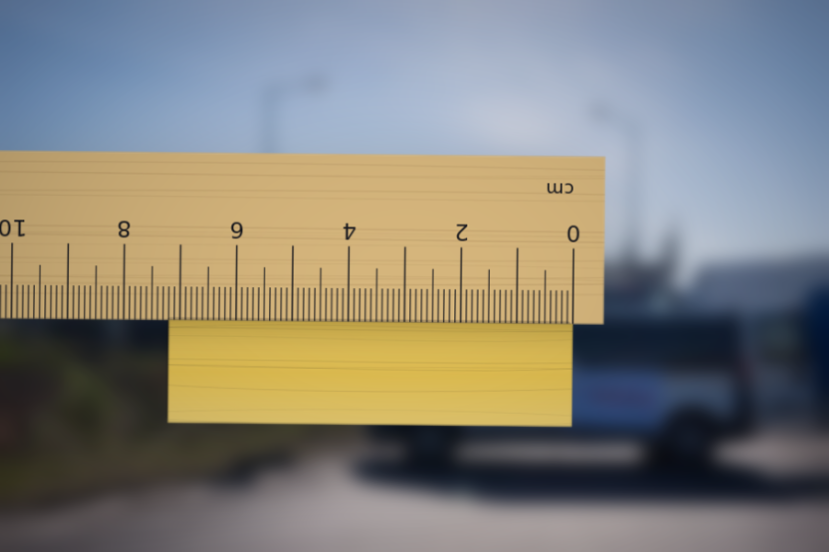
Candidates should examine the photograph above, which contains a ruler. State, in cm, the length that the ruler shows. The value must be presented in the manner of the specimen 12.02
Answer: 7.2
